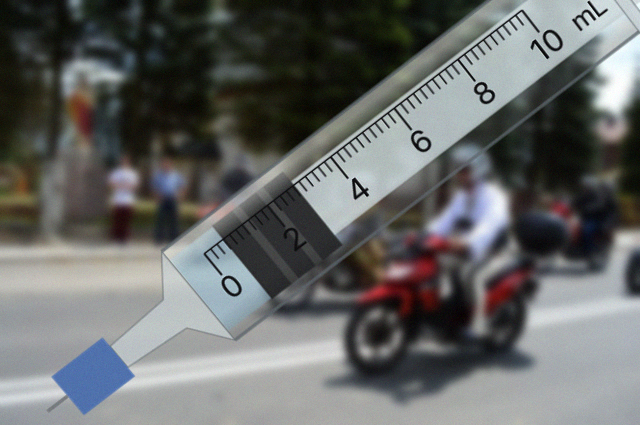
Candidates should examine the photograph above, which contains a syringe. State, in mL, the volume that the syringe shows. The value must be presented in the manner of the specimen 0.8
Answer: 0.6
